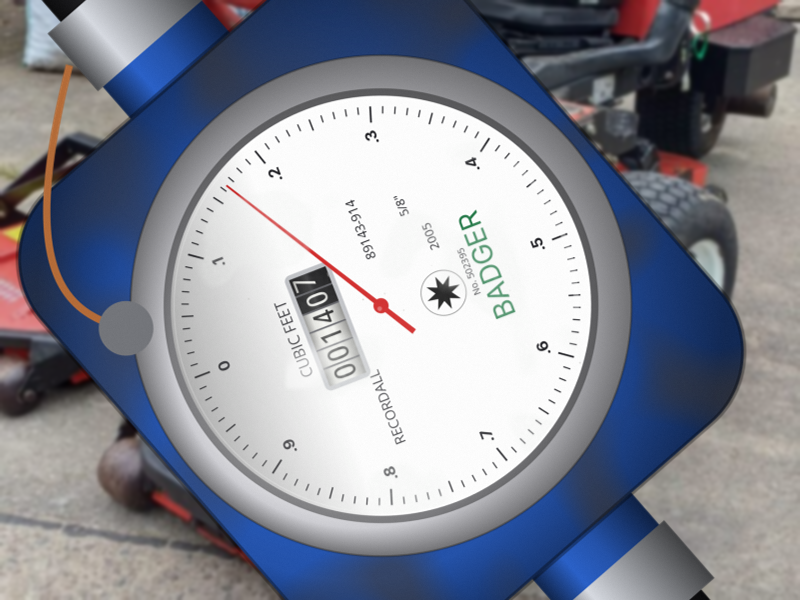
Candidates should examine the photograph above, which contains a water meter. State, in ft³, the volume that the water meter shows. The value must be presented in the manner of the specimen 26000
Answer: 1407.16
